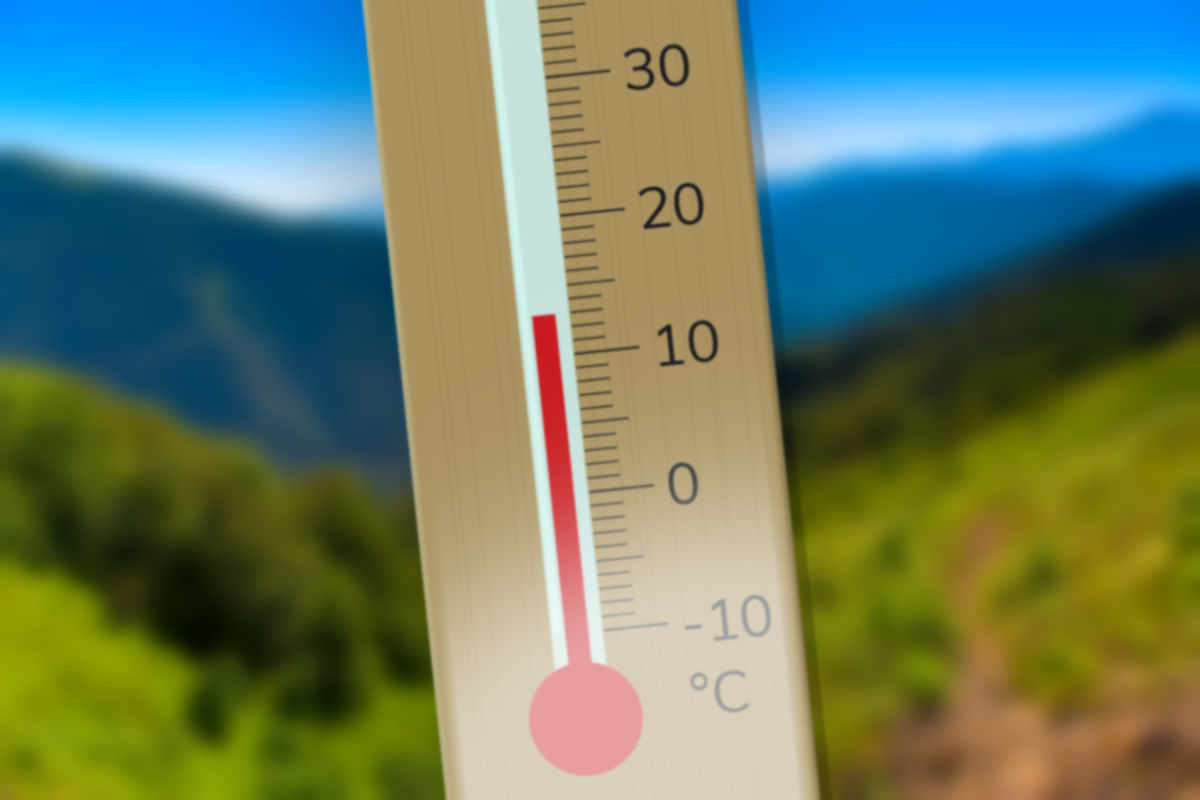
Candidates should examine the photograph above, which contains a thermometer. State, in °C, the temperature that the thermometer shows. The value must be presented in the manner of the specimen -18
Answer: 13
